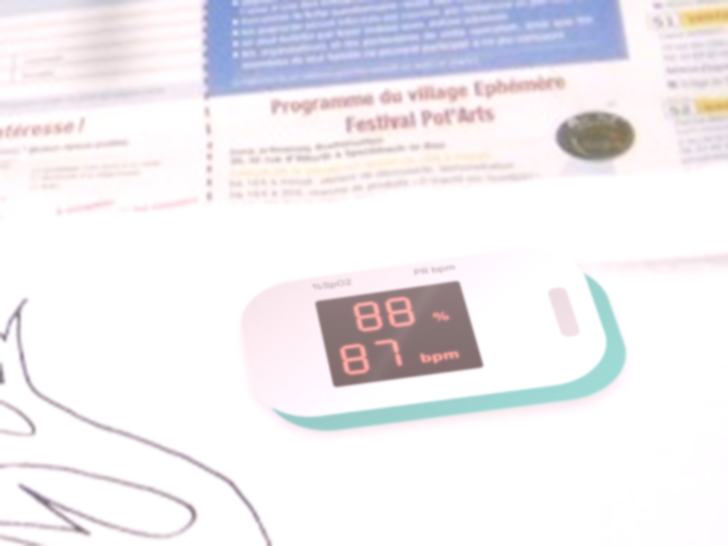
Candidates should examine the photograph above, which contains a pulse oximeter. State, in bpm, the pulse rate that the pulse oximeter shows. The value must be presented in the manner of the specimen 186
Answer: 87
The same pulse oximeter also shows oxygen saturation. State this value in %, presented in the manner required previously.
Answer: 88
